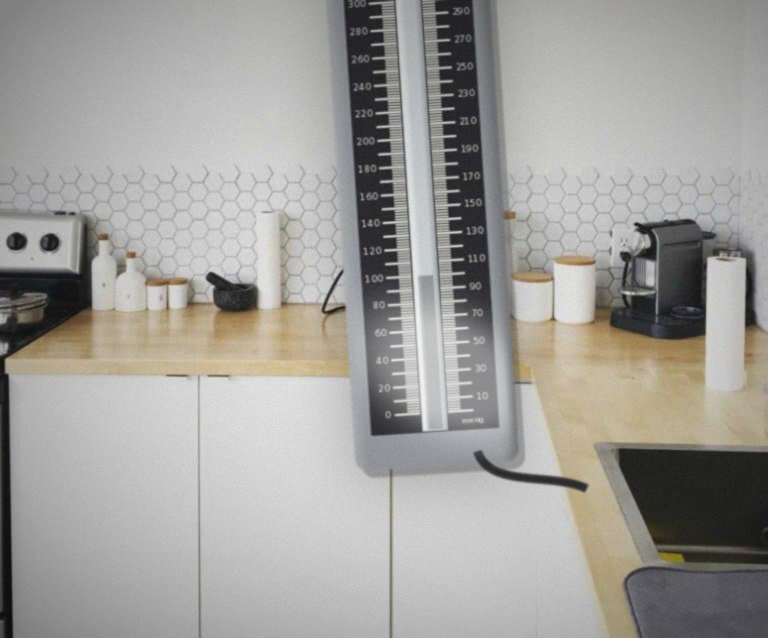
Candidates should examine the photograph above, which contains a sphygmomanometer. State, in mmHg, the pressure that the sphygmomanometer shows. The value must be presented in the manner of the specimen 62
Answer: 100
